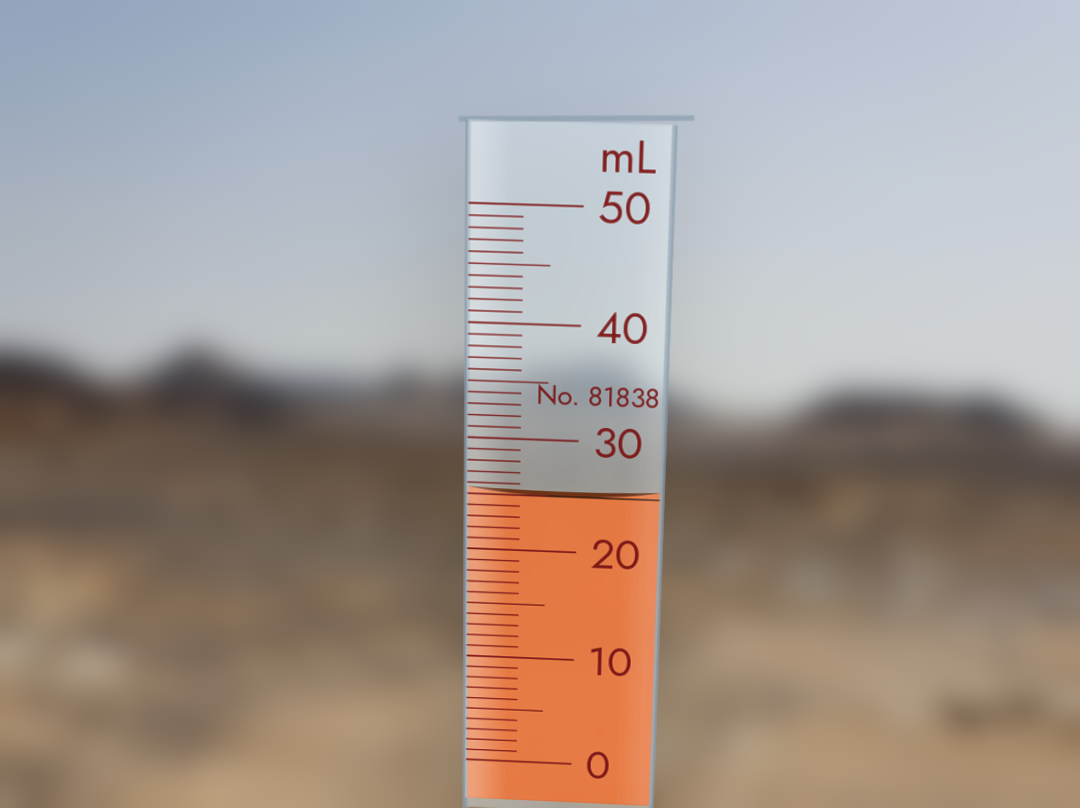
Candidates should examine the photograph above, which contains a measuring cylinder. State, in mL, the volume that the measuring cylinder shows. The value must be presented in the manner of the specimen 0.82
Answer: 25
